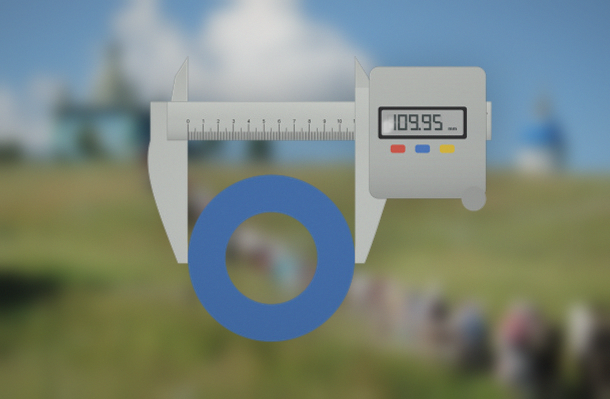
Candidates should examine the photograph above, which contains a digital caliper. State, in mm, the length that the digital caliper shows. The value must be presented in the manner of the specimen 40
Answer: 109.95
